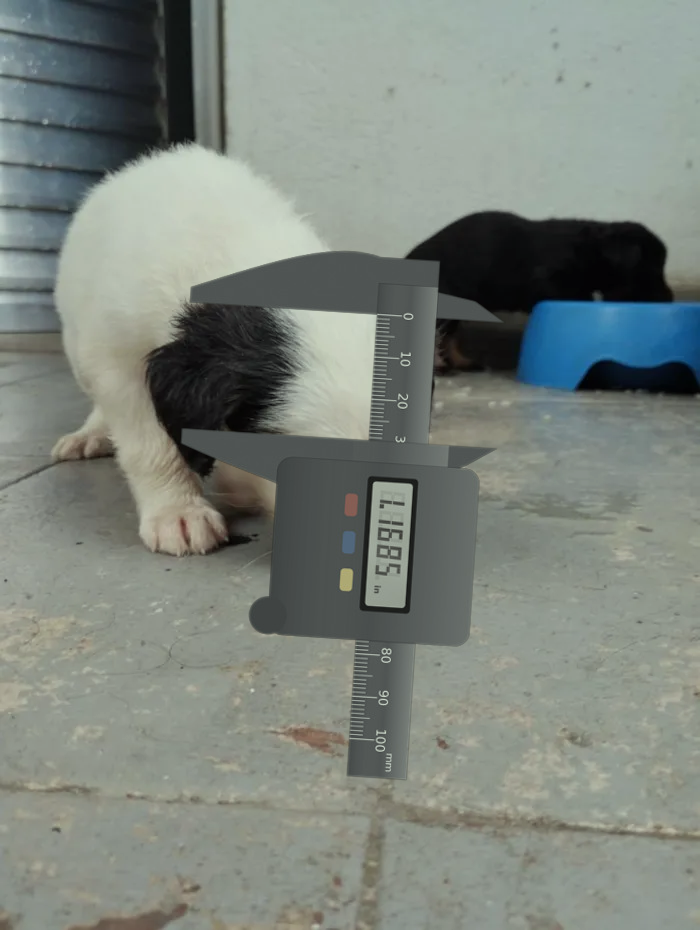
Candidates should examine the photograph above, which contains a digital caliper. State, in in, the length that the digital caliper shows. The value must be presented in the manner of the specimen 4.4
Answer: 1.1685
